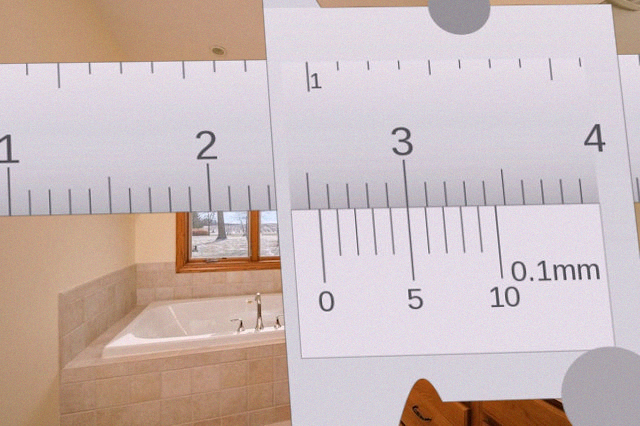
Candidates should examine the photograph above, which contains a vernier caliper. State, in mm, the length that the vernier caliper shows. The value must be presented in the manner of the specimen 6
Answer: 25.5
